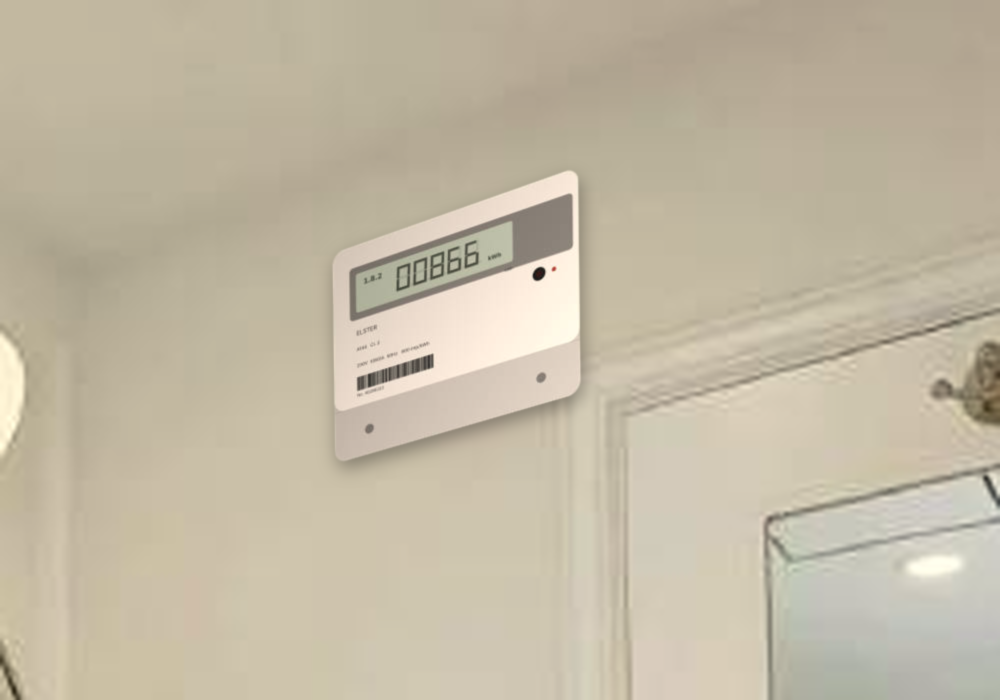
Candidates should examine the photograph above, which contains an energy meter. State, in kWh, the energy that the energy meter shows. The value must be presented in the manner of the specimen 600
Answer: 866
